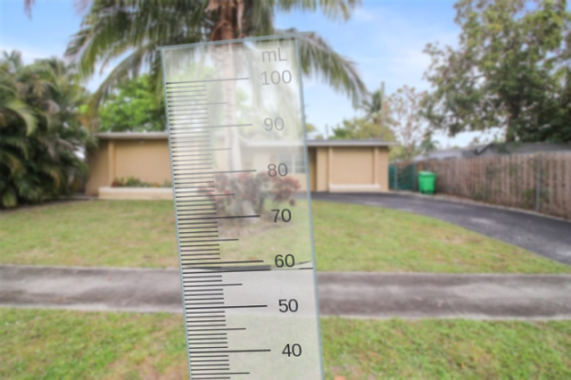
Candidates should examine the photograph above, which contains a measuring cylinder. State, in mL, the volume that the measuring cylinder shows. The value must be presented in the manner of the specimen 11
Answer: 58
